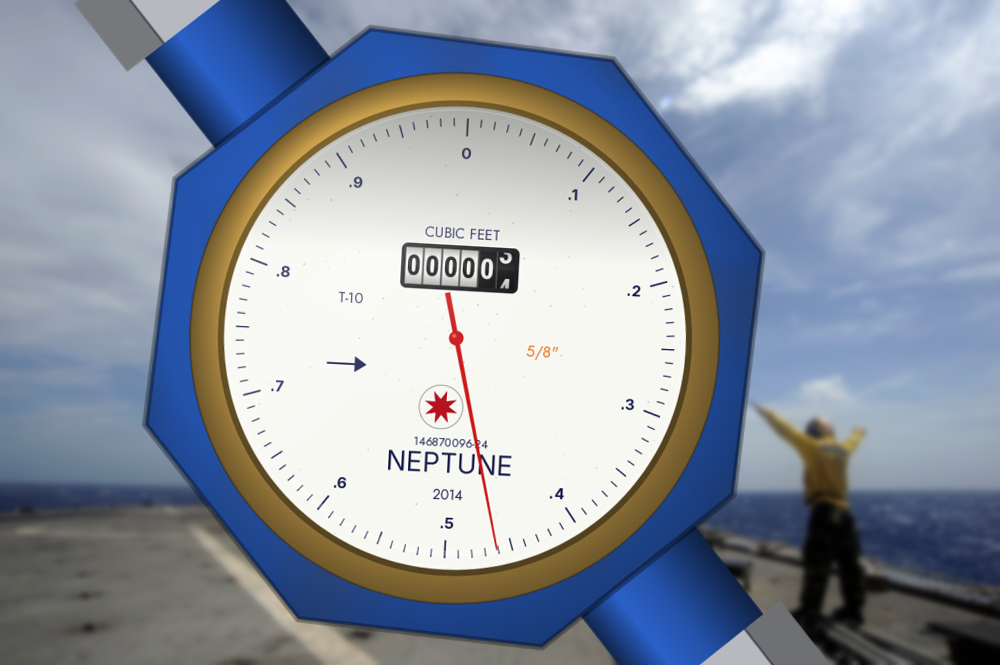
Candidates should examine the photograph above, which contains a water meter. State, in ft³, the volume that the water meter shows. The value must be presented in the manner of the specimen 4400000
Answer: 3.46
